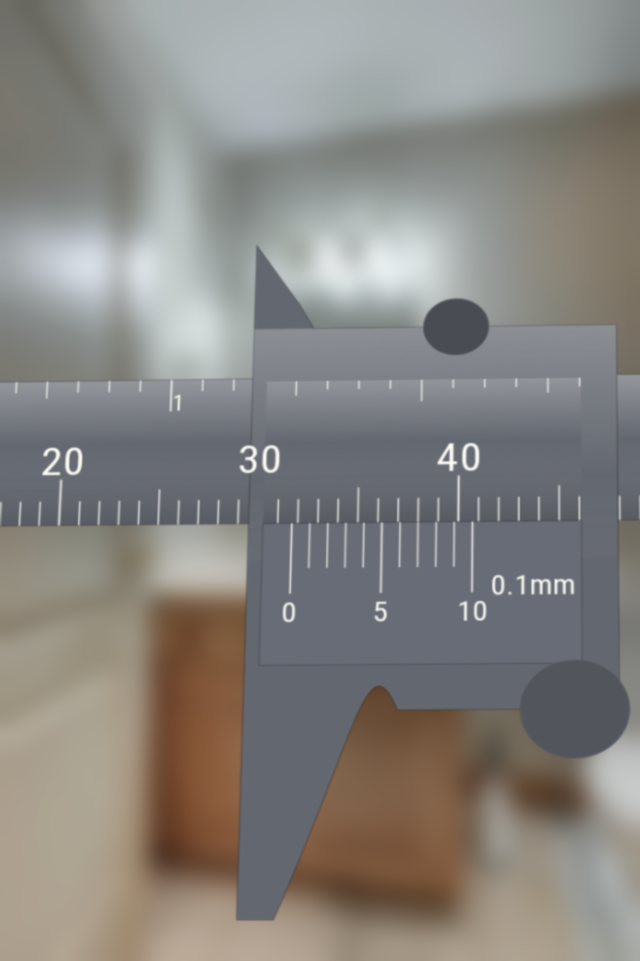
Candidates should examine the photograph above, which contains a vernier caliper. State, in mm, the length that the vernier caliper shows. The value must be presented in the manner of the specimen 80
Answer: 31.7
